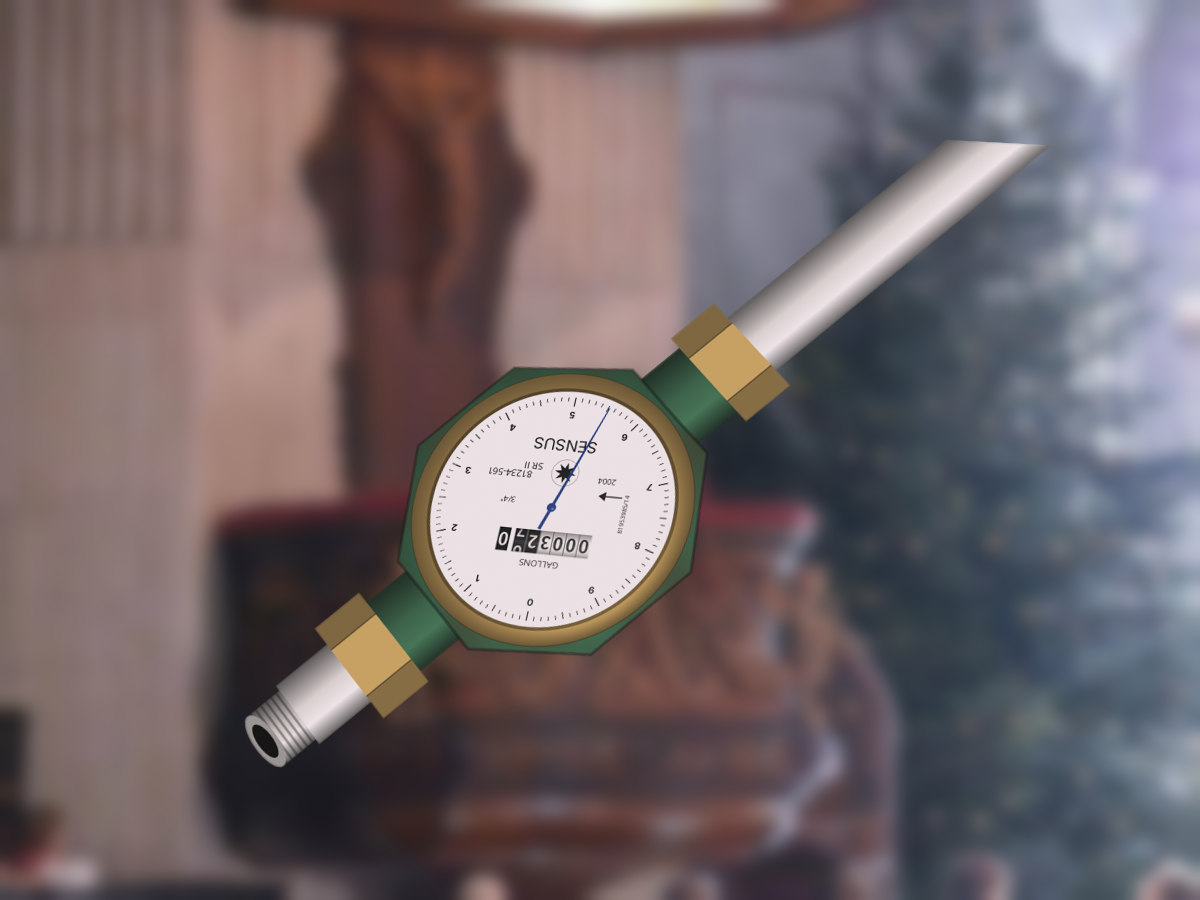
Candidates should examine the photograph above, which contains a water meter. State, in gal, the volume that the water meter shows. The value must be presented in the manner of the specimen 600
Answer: 3265.5
